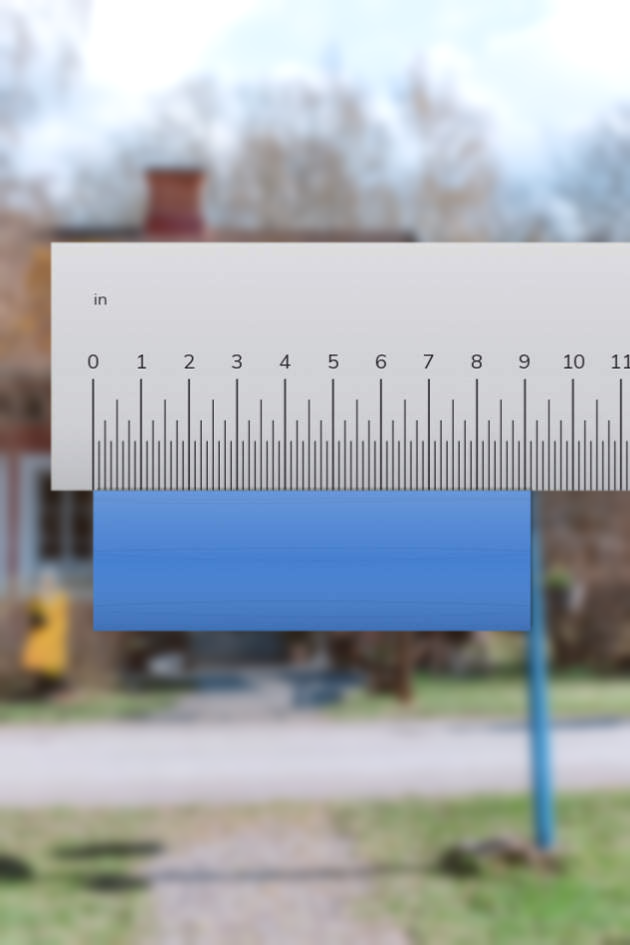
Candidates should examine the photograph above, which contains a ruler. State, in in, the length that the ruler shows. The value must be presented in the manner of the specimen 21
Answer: 9.125
